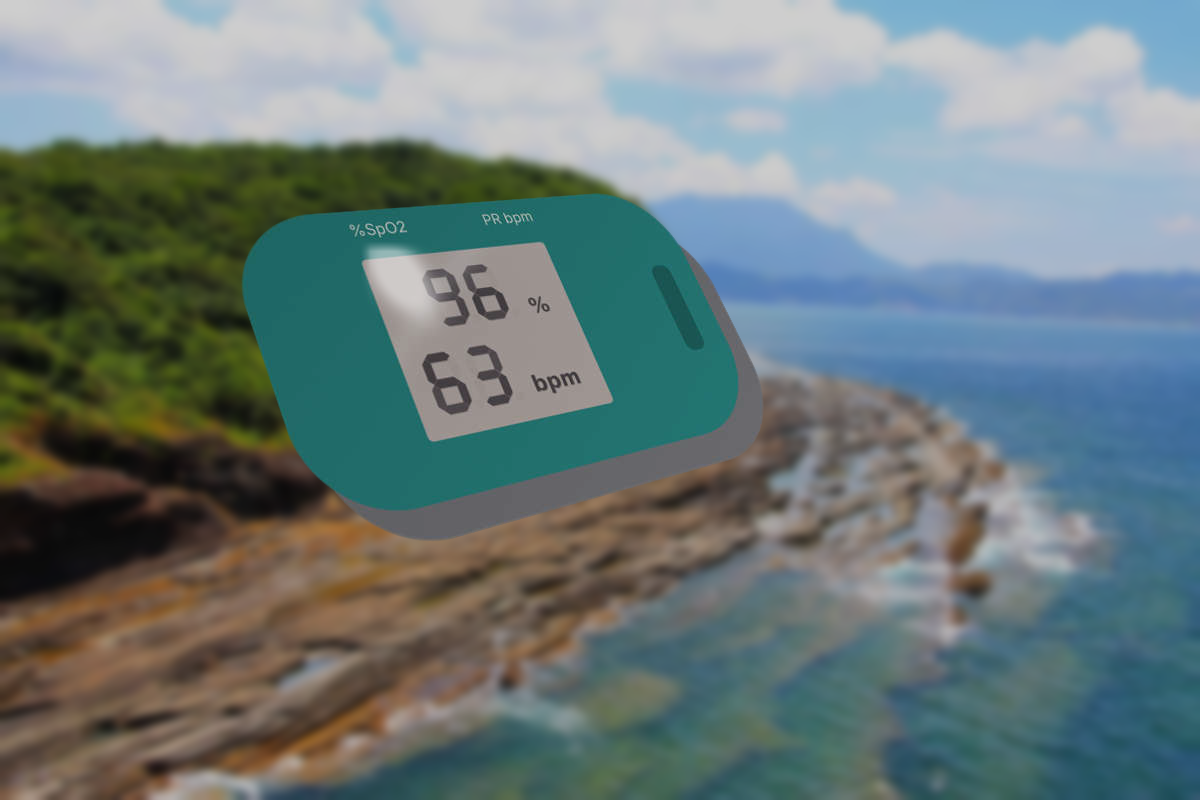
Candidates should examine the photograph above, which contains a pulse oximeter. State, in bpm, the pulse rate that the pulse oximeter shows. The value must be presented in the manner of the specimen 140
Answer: 63
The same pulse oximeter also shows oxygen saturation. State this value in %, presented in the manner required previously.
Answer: 96
